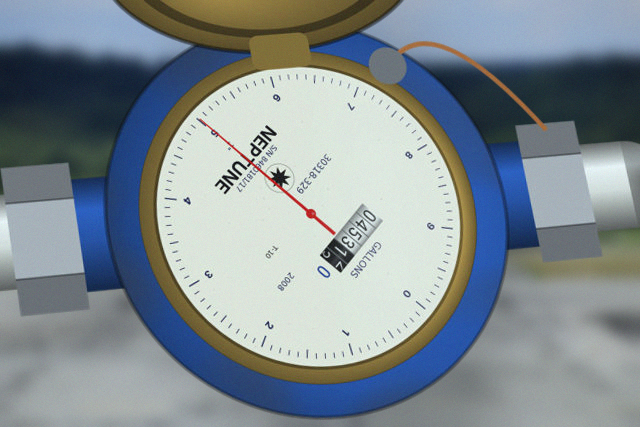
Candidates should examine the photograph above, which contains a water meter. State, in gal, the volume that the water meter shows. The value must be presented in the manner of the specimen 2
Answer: 453125.0
